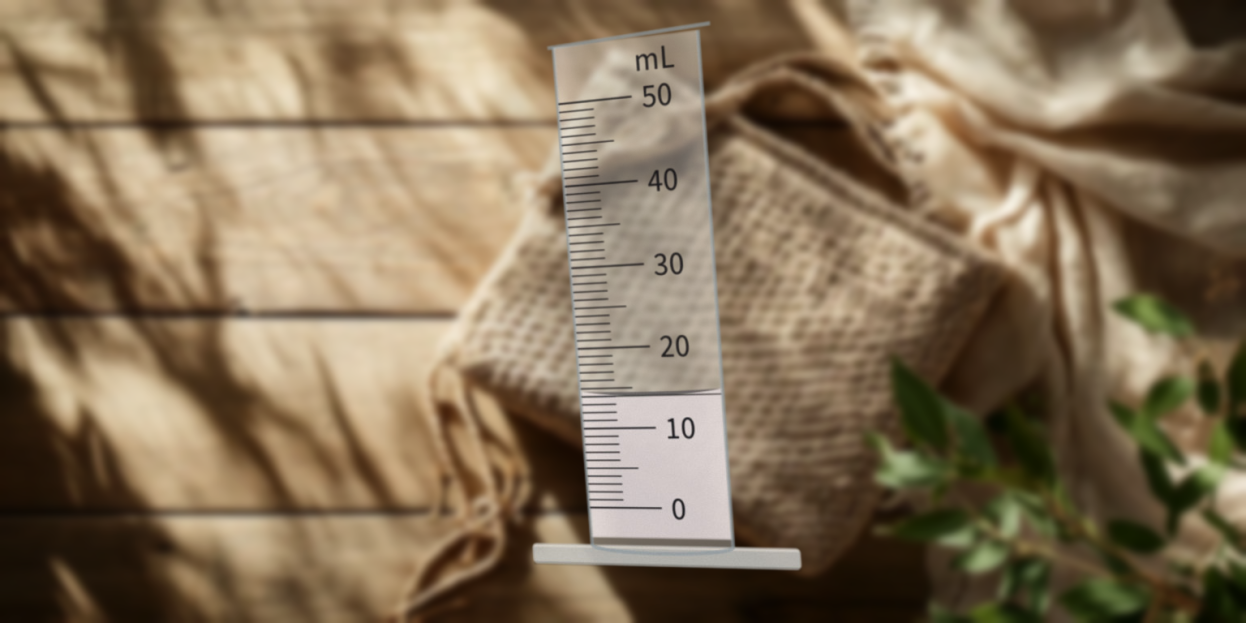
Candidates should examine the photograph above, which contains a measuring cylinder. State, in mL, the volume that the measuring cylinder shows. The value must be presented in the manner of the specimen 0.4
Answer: 14
